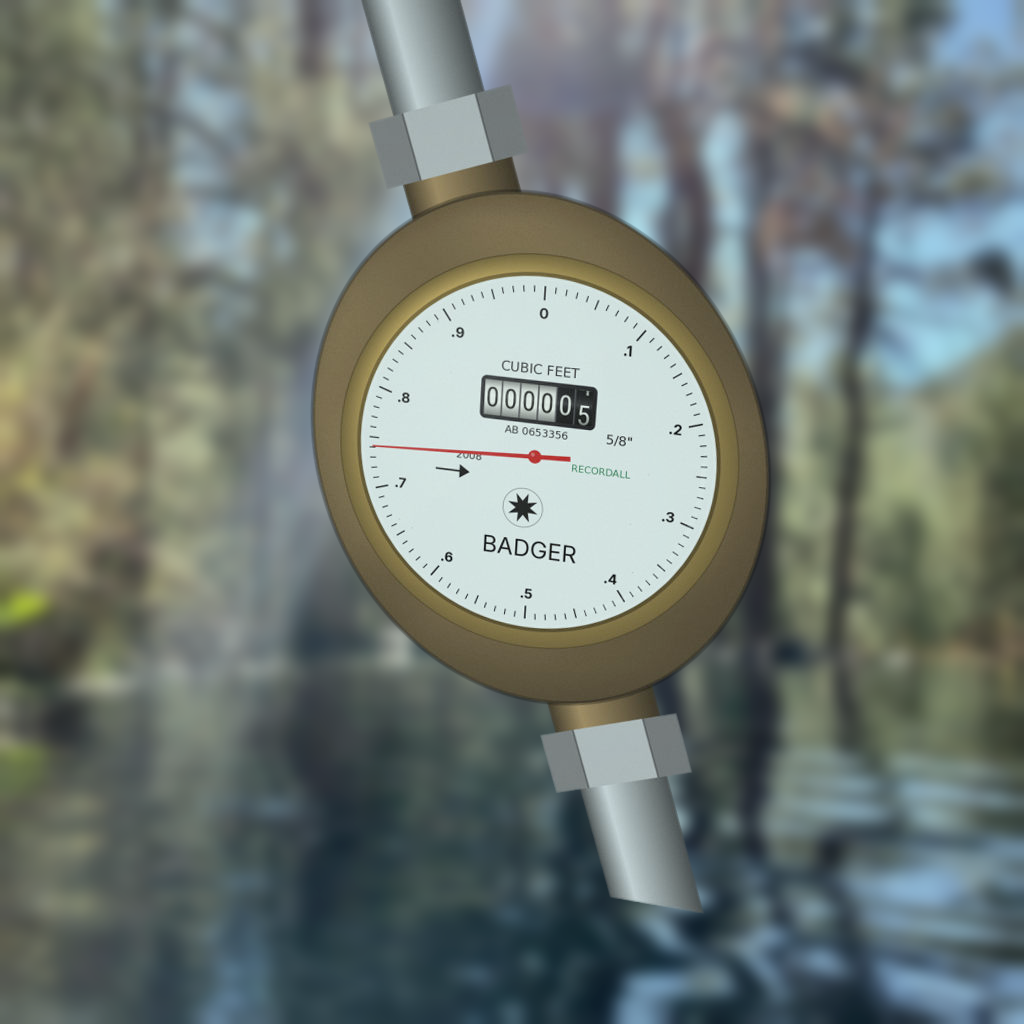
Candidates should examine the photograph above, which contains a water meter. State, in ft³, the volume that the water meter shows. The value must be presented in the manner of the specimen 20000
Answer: 4.74
